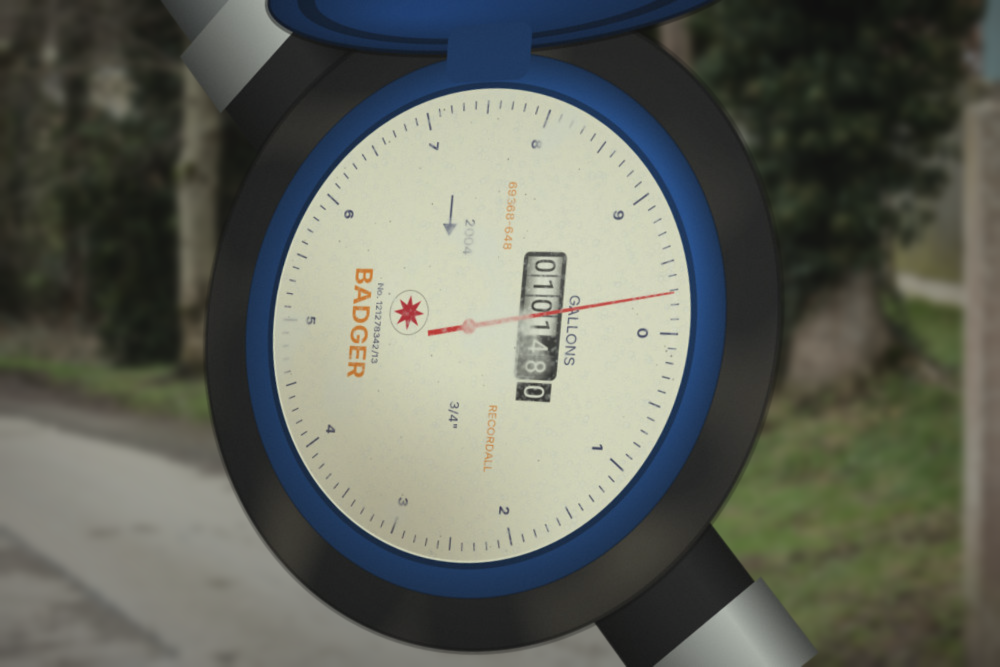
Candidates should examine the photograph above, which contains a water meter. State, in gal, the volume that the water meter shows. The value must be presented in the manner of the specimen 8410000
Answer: 101479.7
